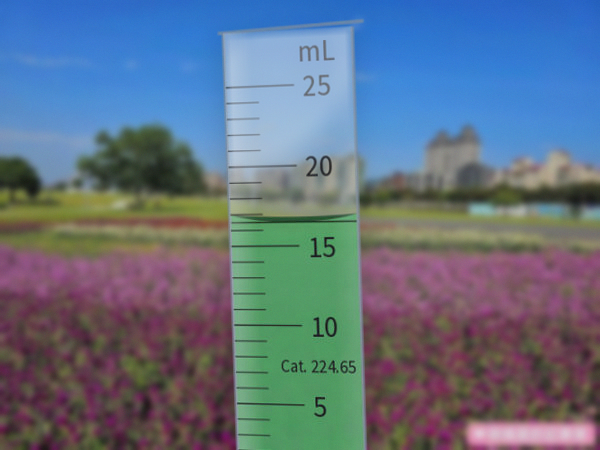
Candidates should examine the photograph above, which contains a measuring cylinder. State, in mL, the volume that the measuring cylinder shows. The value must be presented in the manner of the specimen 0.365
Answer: 16.5
